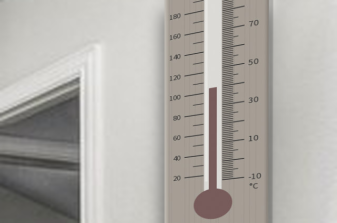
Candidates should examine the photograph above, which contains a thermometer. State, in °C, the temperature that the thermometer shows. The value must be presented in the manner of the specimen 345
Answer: 40
